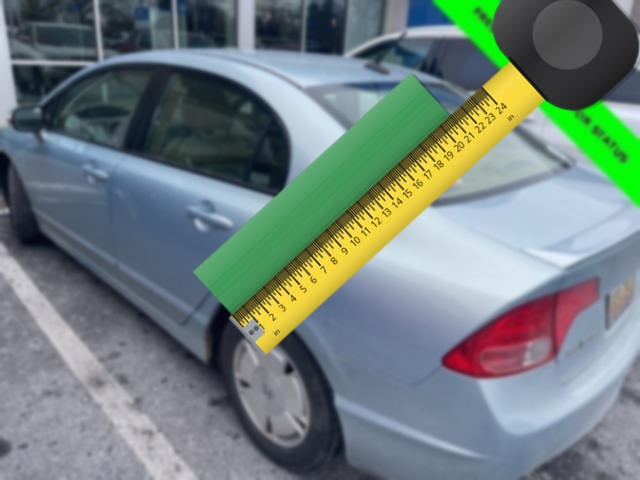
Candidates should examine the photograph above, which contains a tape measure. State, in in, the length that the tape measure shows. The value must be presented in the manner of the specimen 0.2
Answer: 21
